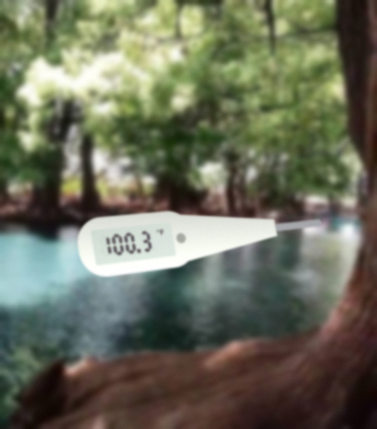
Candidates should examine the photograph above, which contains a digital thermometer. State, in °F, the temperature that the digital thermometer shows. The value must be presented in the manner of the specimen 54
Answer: 100.3
